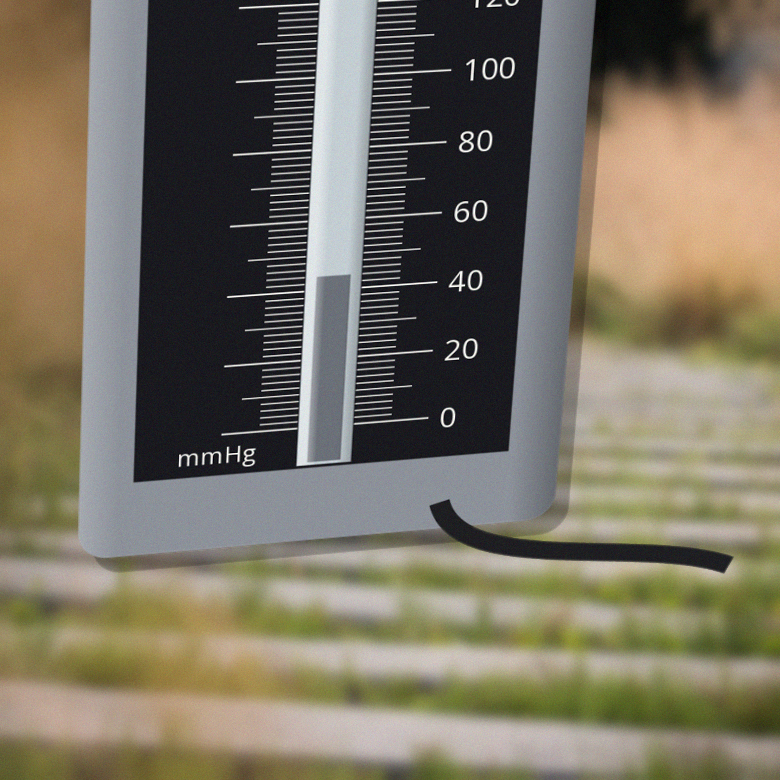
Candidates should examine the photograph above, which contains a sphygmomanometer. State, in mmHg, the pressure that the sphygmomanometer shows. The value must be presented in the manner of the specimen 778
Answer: 44
